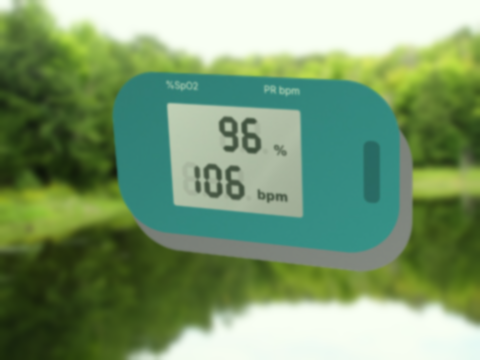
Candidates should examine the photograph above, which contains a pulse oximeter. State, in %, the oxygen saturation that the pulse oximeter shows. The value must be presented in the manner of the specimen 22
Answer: 96
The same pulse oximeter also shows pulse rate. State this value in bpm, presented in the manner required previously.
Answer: 106
